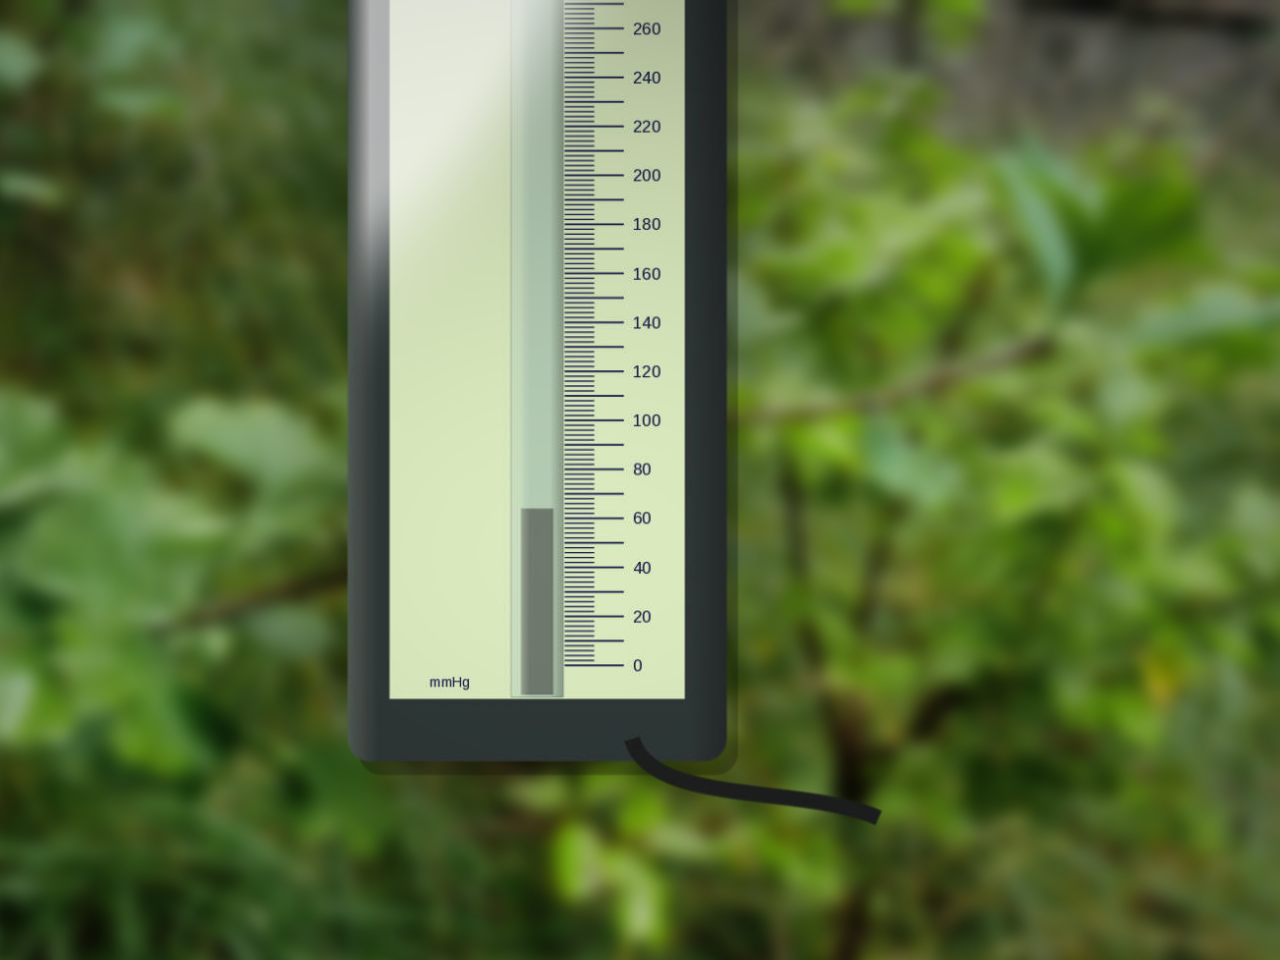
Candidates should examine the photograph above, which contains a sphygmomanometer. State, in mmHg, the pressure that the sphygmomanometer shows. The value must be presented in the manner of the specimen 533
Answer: 64
